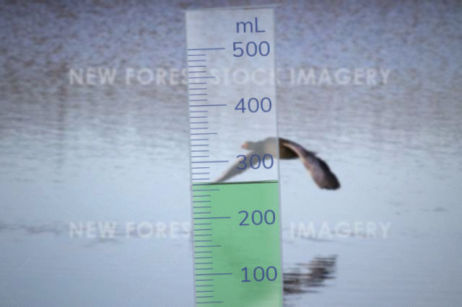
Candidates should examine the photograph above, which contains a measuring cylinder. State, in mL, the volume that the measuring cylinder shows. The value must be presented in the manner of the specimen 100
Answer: 260
